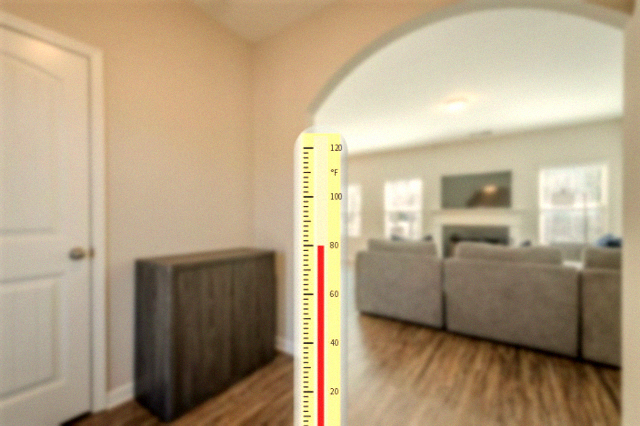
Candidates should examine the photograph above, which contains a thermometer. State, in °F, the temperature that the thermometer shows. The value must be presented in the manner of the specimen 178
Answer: 80
